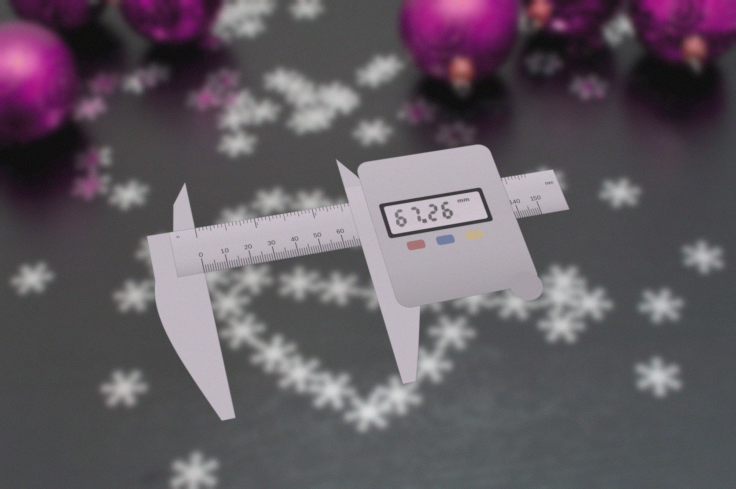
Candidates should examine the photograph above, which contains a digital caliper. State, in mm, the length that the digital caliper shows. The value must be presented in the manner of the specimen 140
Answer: 67.26
